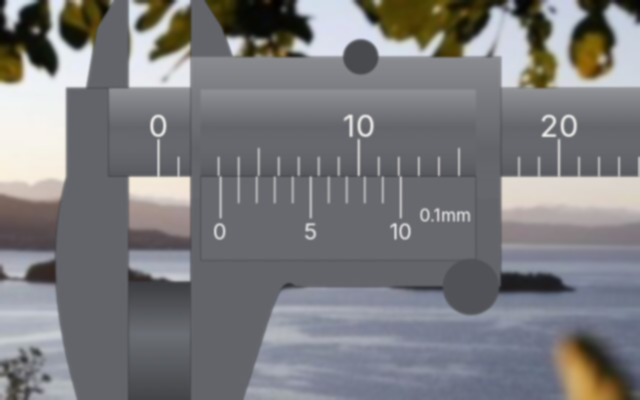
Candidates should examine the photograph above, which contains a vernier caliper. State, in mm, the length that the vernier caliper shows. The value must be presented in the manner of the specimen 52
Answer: 3.1
